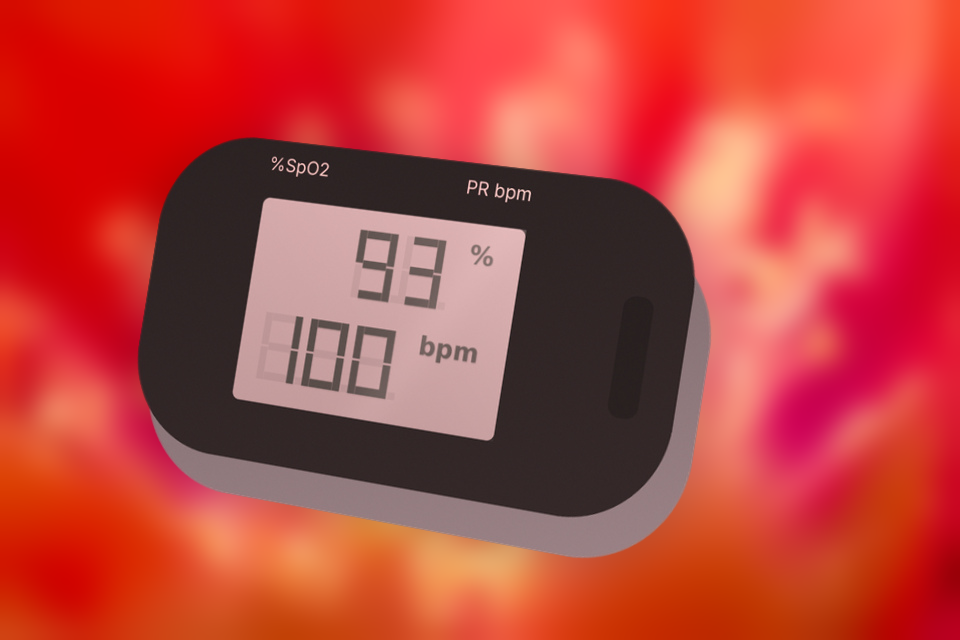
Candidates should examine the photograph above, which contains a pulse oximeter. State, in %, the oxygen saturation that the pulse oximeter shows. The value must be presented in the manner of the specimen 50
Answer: 93
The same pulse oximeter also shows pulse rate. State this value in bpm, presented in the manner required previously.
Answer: 100
